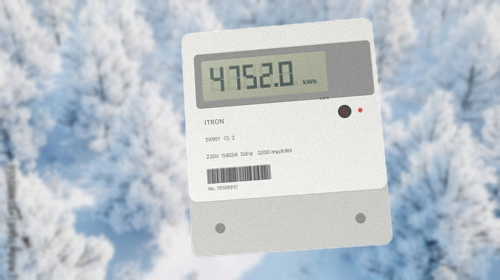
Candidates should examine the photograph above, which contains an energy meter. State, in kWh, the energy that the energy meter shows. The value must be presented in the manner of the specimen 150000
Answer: 4752.0
